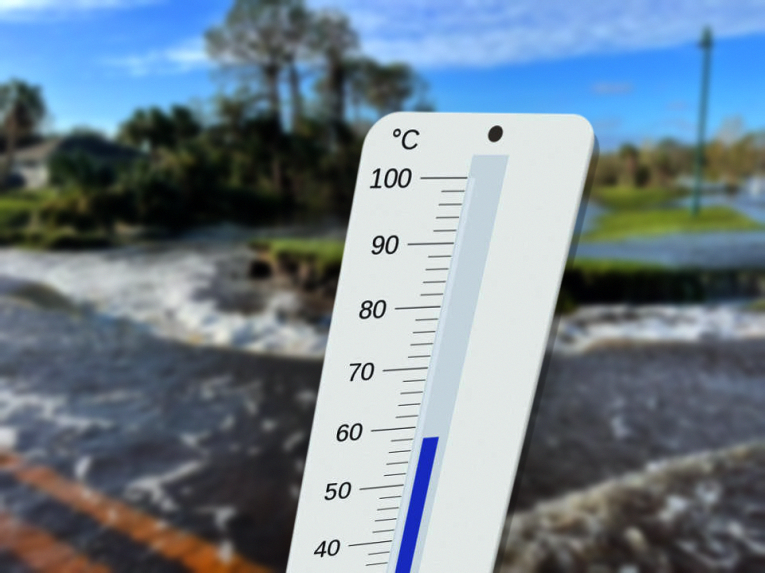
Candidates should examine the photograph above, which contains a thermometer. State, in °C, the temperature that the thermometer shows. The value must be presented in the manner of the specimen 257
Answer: 58
